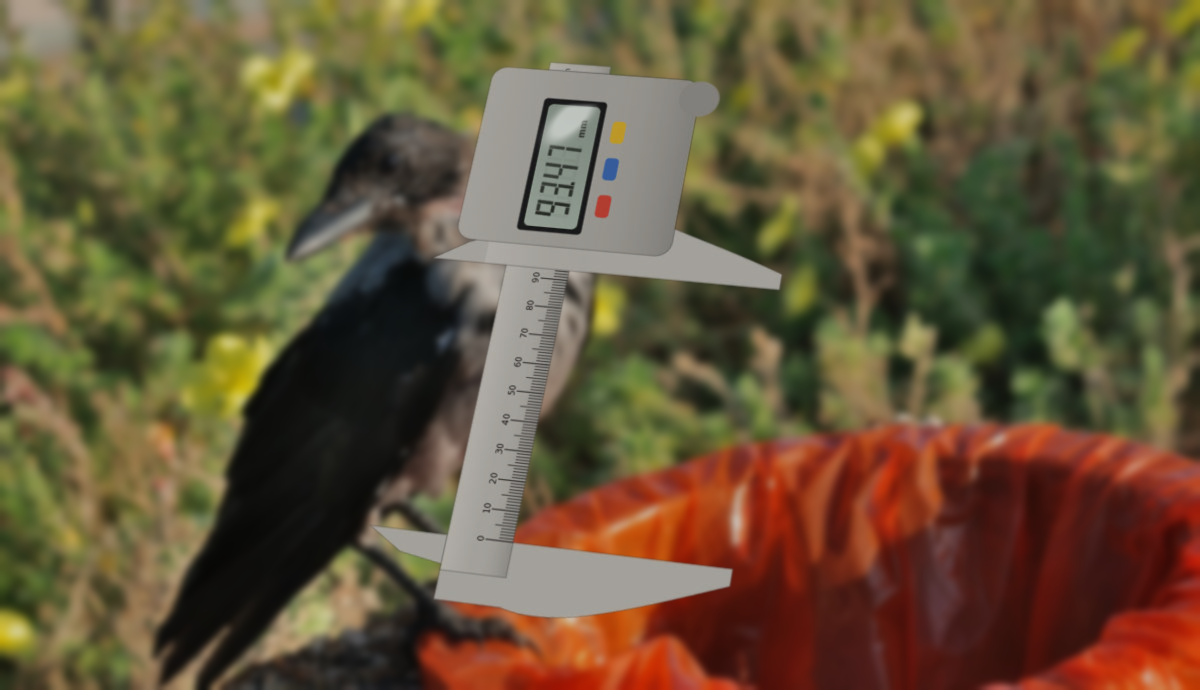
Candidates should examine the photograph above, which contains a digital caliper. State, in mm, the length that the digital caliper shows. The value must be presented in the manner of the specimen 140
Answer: 93.47
